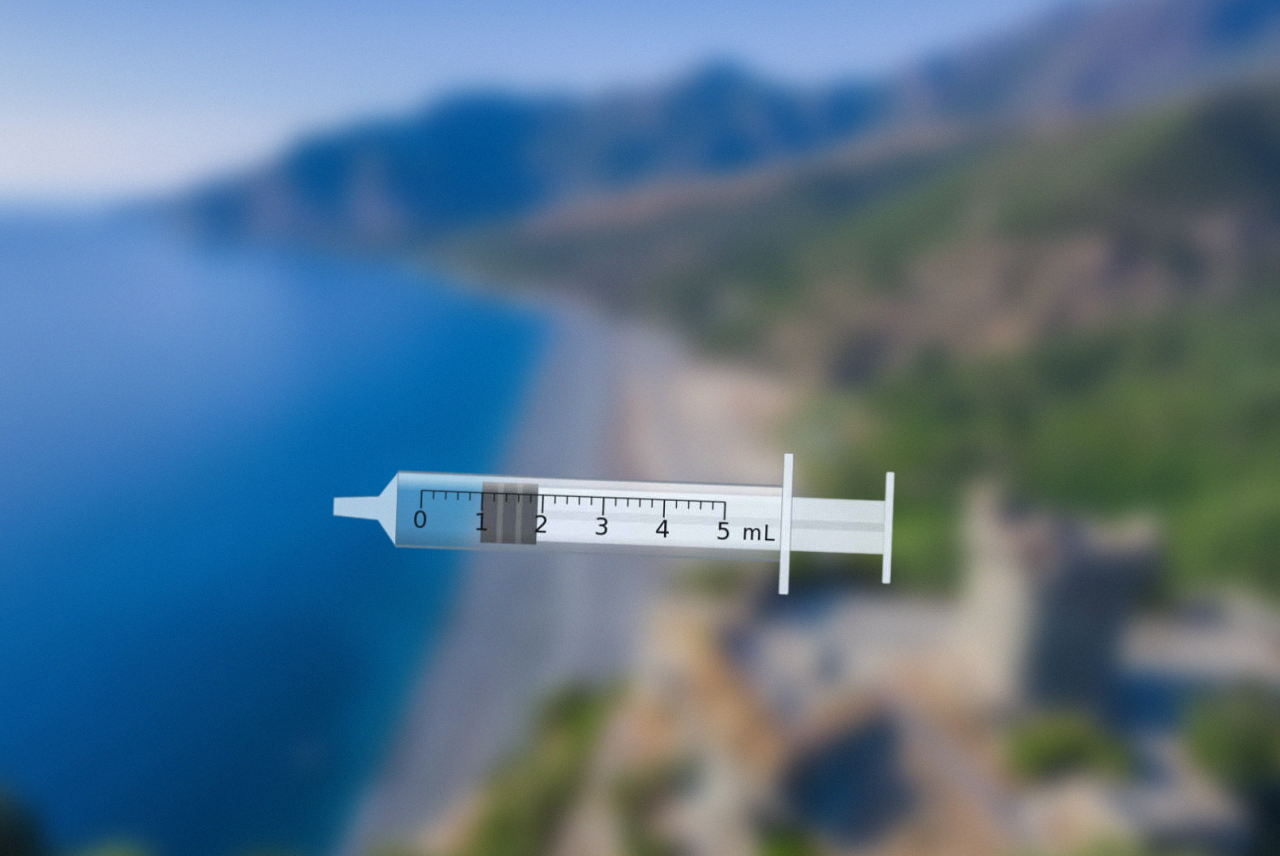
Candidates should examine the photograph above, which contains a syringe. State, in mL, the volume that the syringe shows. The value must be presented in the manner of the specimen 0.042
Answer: 1
